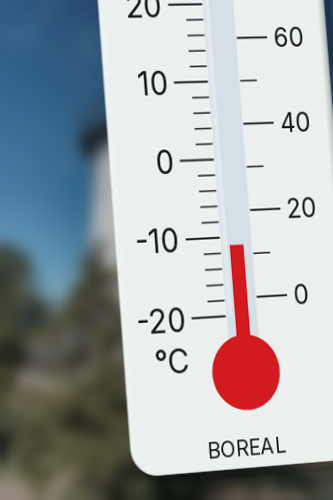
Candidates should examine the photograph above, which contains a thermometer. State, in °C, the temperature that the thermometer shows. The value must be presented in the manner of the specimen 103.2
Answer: -11
